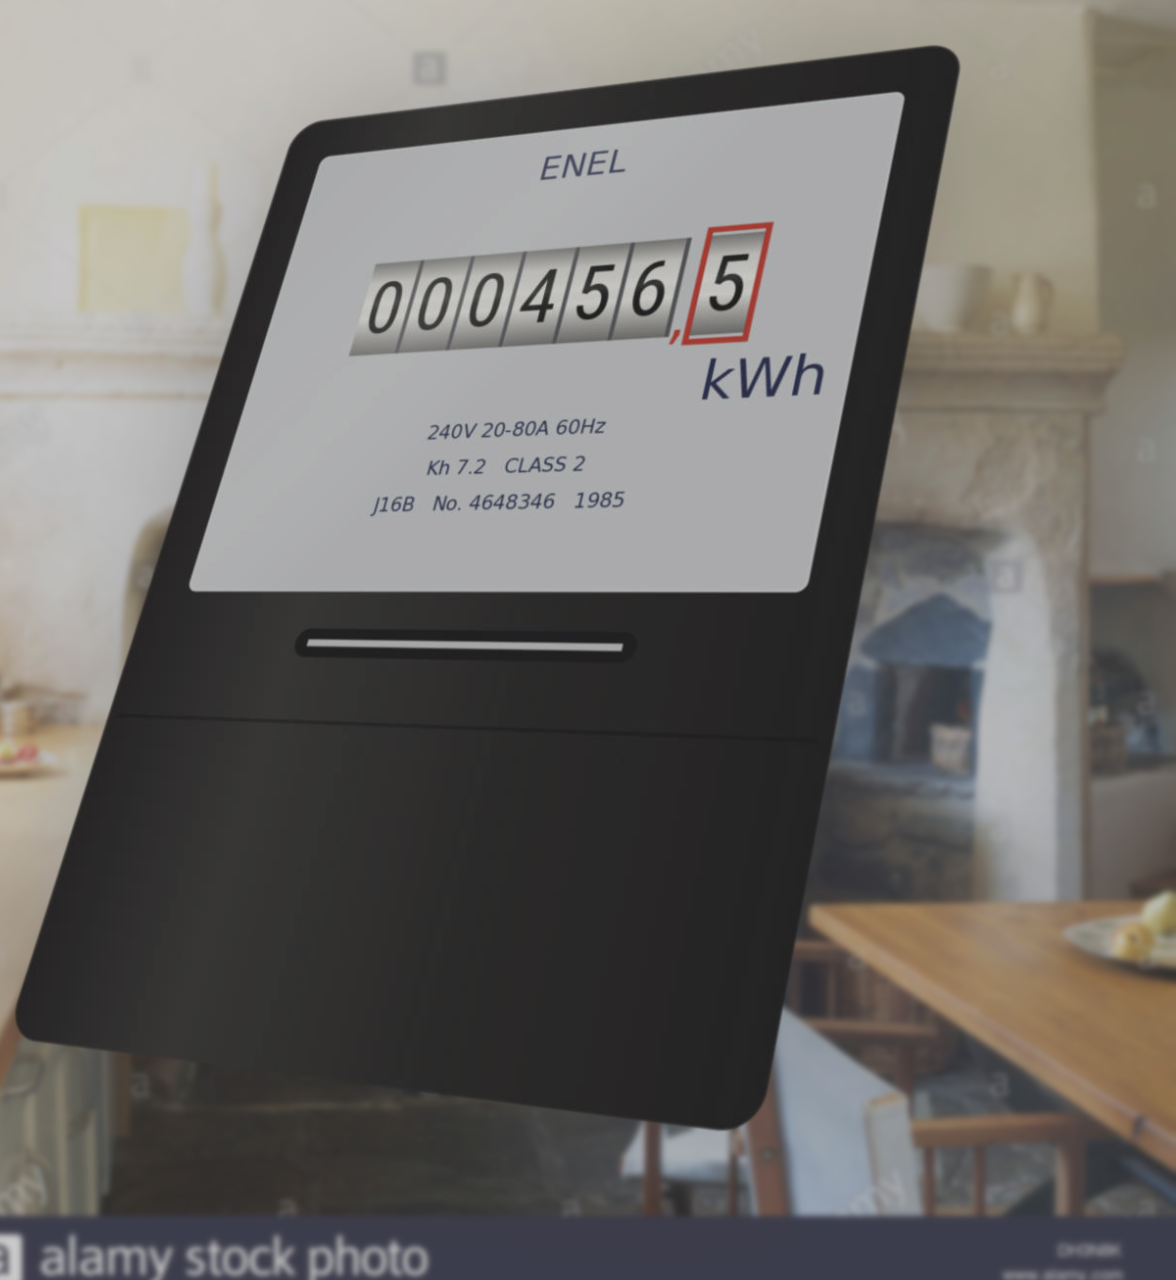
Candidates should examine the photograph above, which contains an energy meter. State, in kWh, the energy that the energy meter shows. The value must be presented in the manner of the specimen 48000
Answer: 456.5
